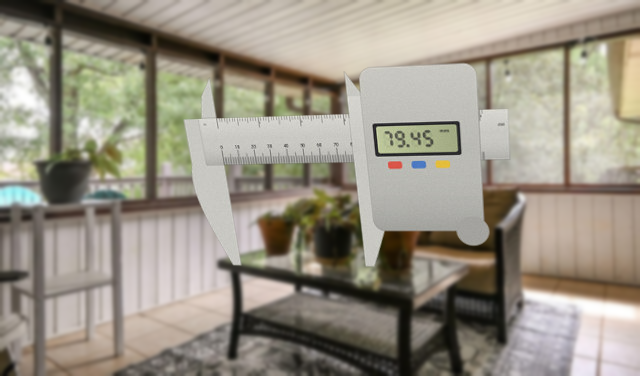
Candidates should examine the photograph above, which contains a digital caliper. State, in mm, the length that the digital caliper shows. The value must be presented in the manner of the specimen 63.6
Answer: 79.45
